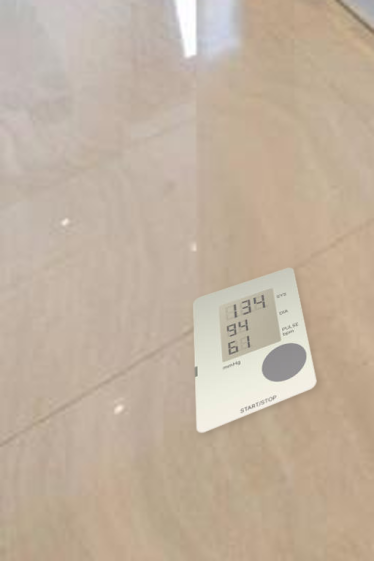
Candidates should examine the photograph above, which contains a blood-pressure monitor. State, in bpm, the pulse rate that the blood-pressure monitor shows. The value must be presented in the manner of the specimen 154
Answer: 61
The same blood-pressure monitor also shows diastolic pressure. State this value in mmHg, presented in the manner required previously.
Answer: 94
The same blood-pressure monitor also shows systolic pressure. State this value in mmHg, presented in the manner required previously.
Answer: 134
